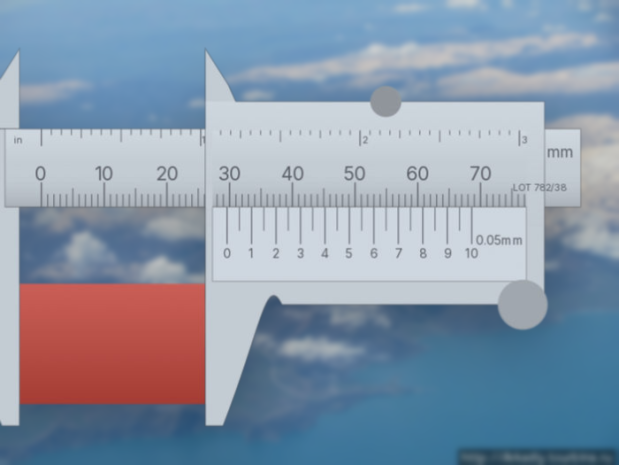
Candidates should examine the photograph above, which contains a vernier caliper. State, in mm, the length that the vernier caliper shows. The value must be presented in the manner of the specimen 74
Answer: 29.6
